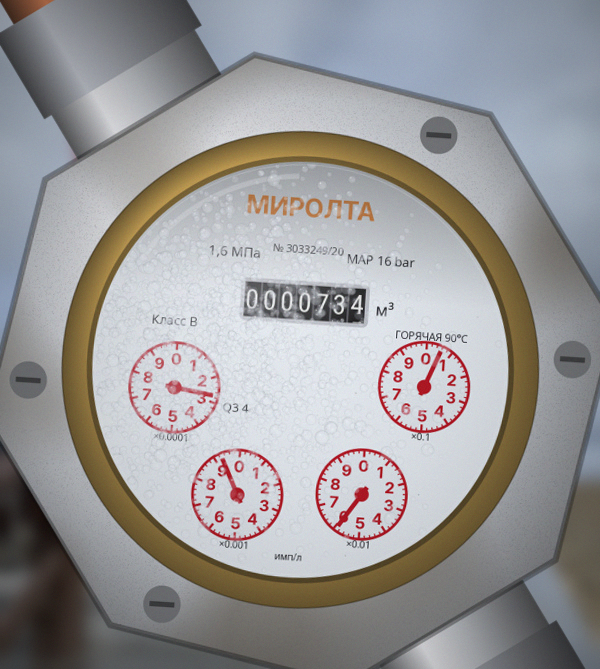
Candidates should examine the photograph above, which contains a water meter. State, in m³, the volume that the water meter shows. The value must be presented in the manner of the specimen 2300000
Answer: 734.0592
